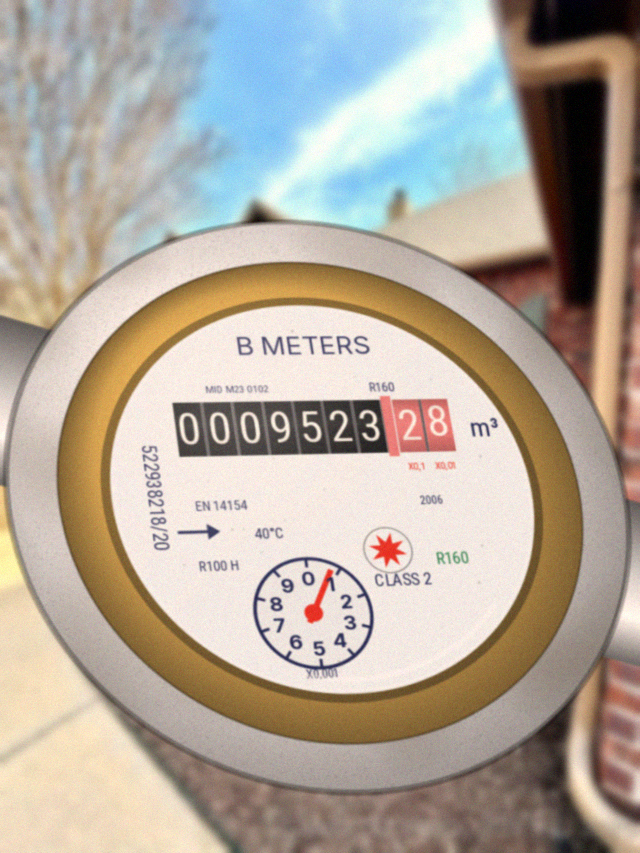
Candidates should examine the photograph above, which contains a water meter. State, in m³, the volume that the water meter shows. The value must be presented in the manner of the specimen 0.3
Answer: 9523.280
